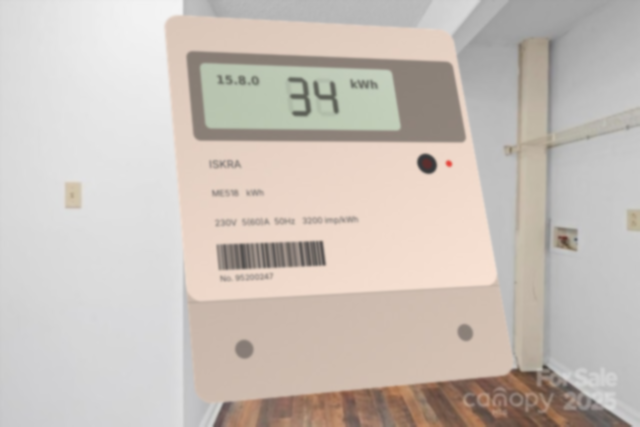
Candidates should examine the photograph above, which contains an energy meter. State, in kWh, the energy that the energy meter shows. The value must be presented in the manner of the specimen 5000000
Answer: 34
